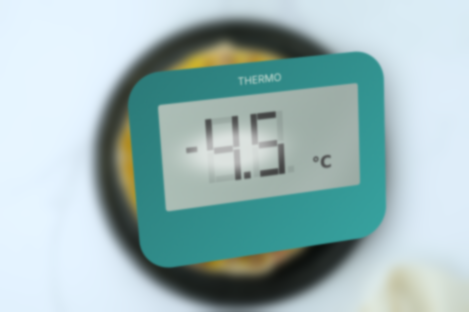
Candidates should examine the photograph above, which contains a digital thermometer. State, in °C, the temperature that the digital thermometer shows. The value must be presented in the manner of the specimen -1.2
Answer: -4.5
